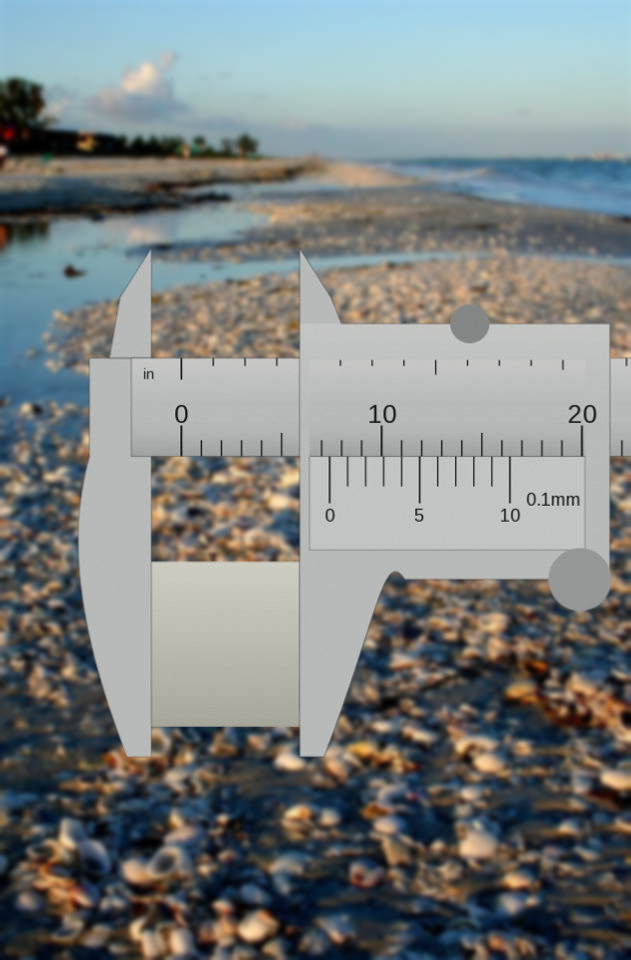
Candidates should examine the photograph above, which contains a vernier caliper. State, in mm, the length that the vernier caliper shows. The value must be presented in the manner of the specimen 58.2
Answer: 7.4
